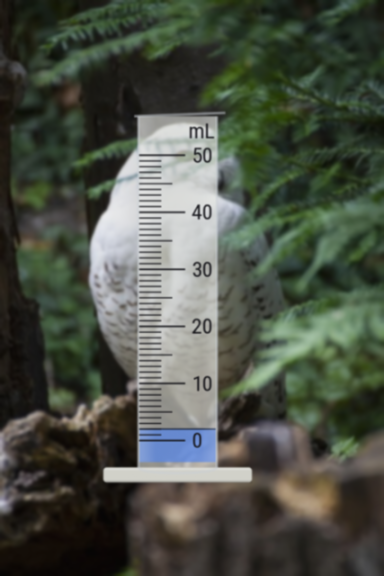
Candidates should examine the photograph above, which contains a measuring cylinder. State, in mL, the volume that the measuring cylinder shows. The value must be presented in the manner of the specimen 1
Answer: 2
